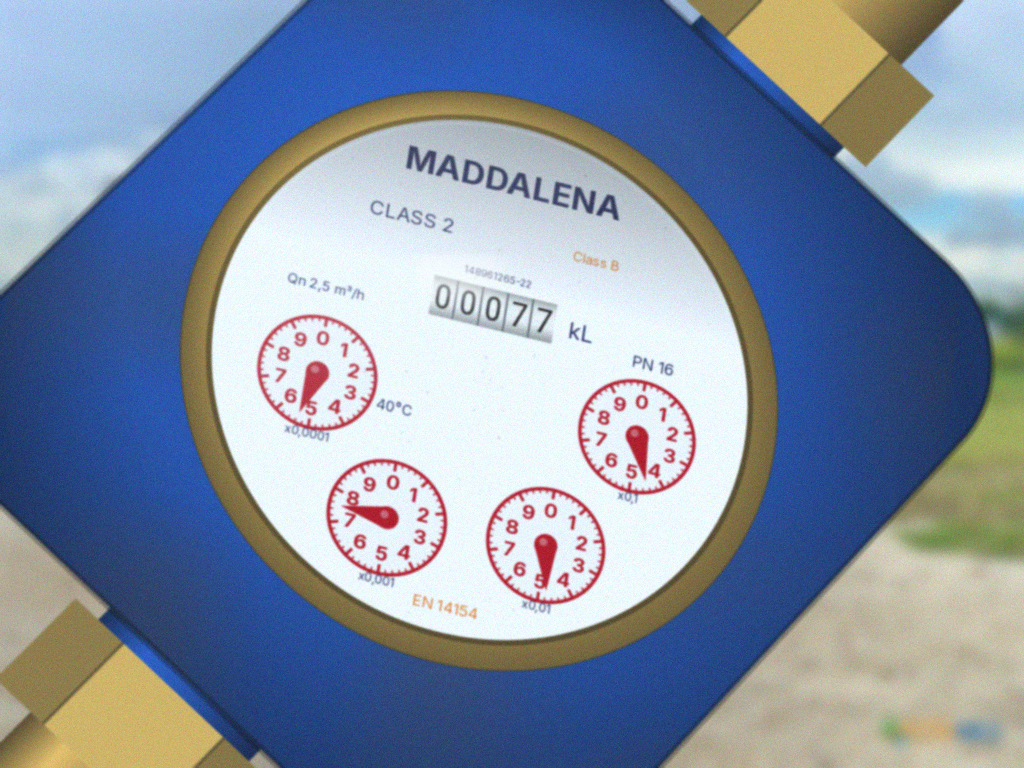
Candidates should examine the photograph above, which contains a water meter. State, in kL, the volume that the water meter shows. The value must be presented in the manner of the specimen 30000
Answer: 77.4475
